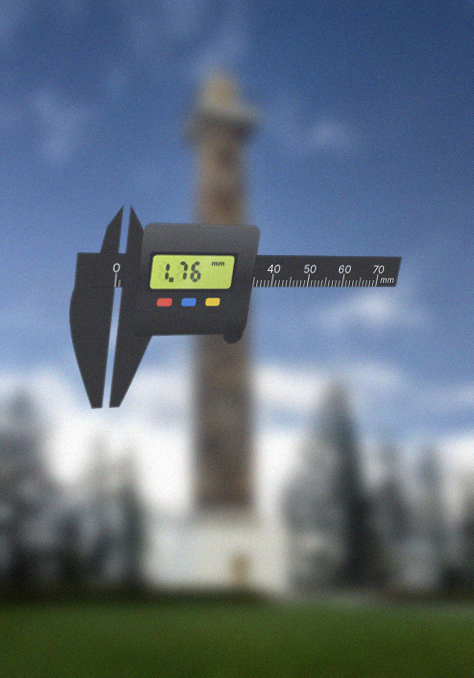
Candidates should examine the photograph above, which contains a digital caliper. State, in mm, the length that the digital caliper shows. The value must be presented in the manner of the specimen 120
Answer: 1.76
